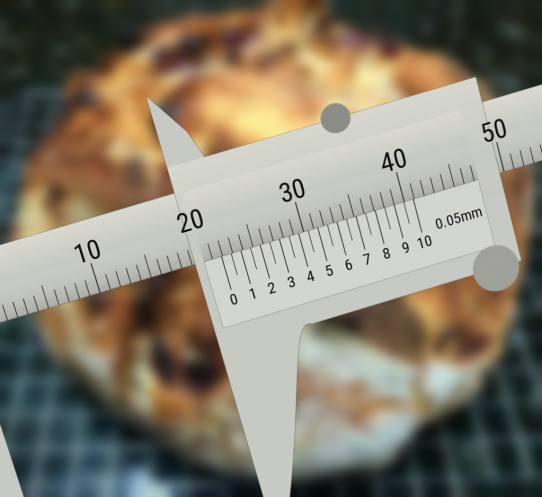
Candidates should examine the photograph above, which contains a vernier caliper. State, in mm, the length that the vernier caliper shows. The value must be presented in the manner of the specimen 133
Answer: 21.9
